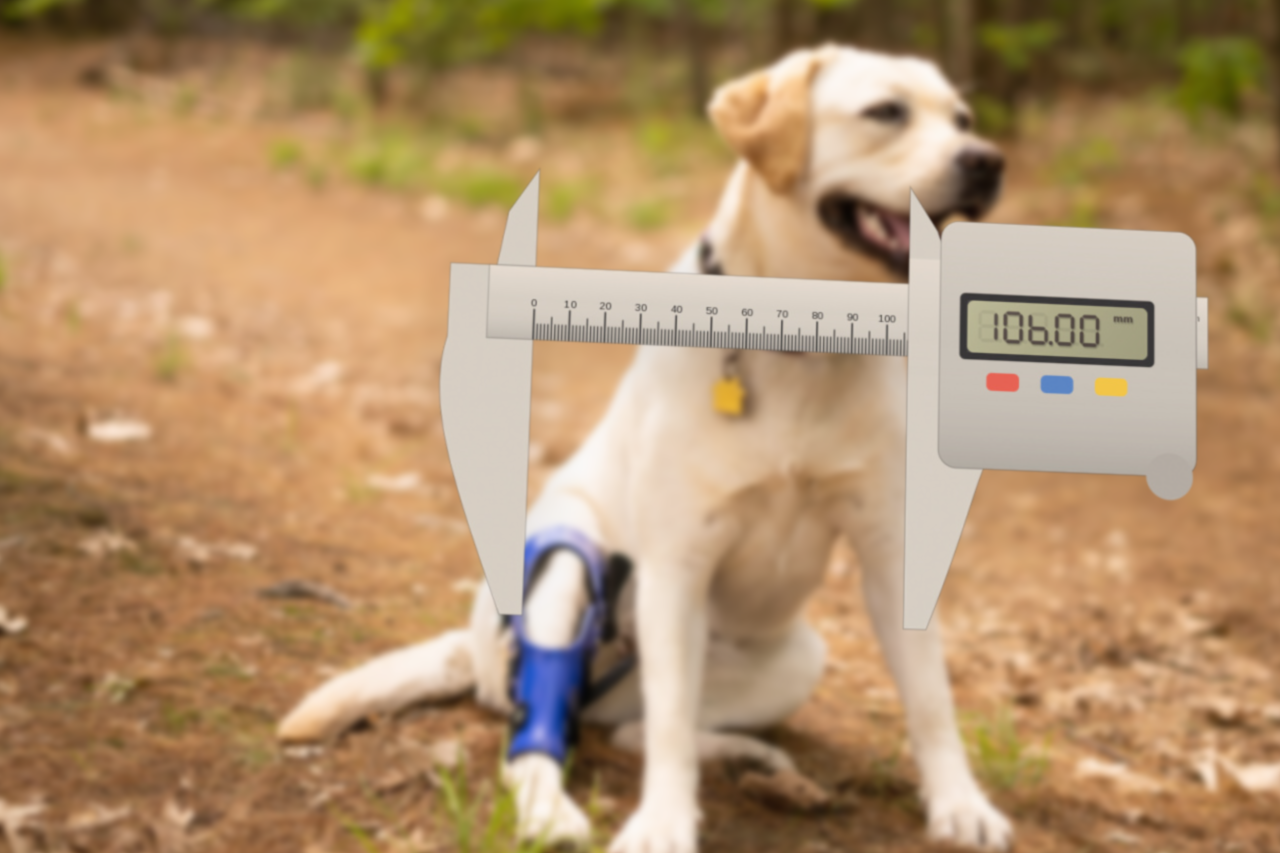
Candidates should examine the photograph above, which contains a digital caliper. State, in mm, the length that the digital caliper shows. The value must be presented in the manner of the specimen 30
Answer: 106.00
